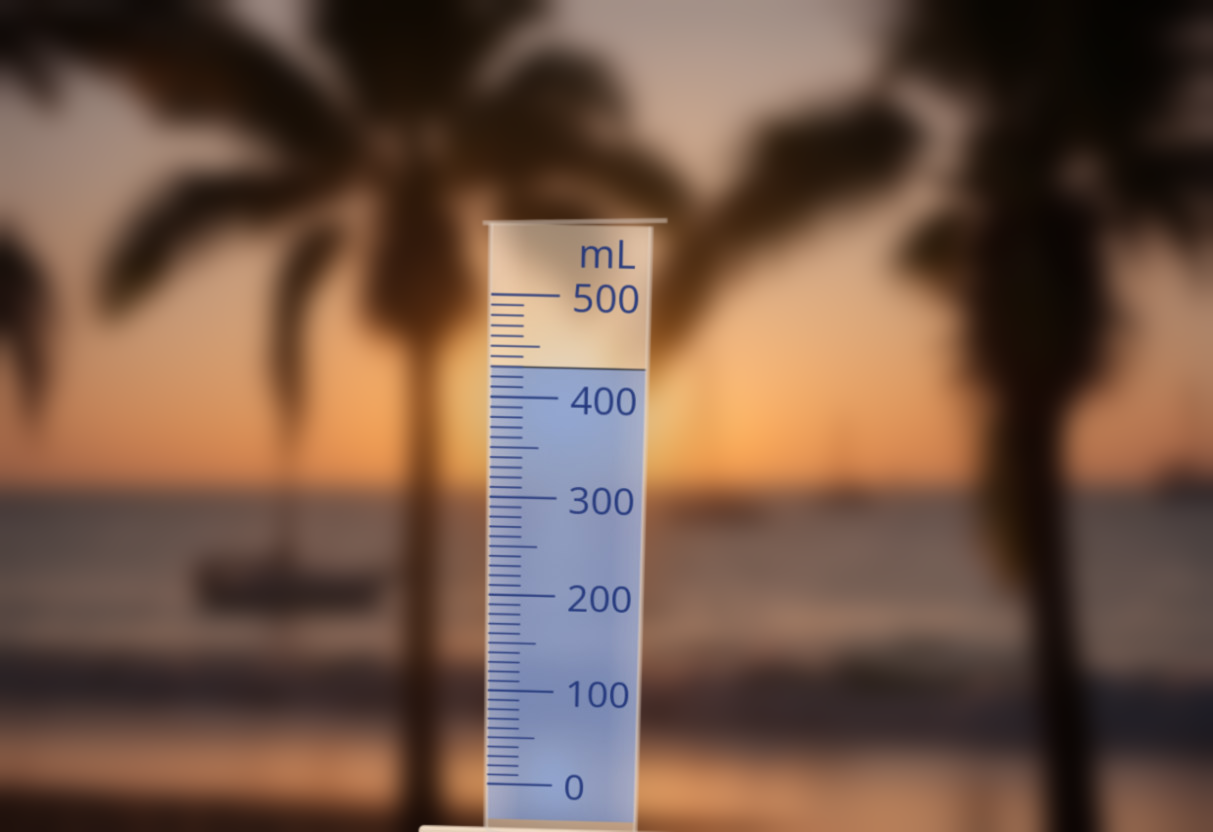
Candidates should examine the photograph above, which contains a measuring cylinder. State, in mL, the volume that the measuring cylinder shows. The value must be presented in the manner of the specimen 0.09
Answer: 430
